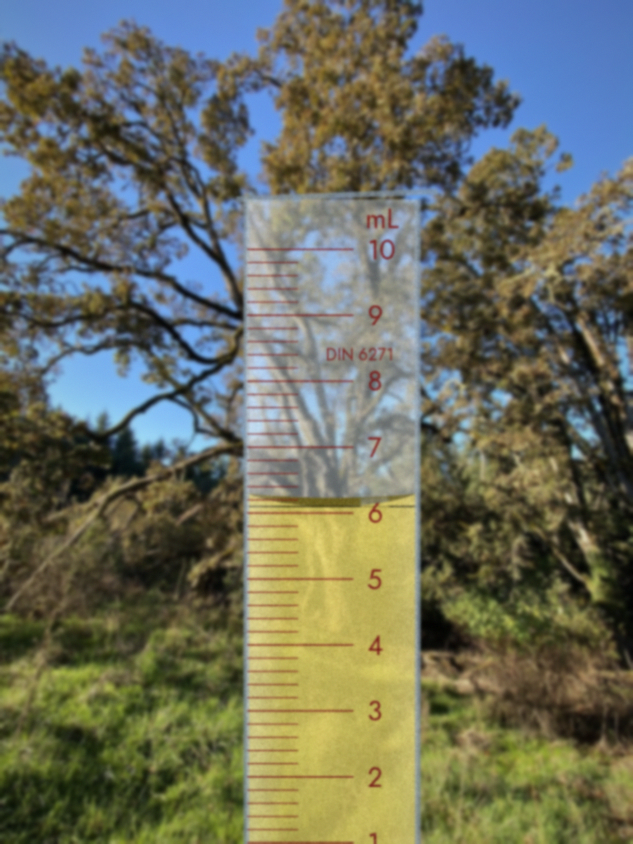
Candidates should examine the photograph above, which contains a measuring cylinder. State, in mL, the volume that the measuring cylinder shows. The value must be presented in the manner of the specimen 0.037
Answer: 6.1
